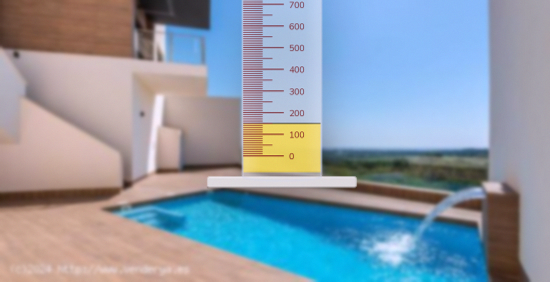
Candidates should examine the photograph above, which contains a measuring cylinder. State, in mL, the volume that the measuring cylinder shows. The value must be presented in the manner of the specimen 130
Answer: 150
